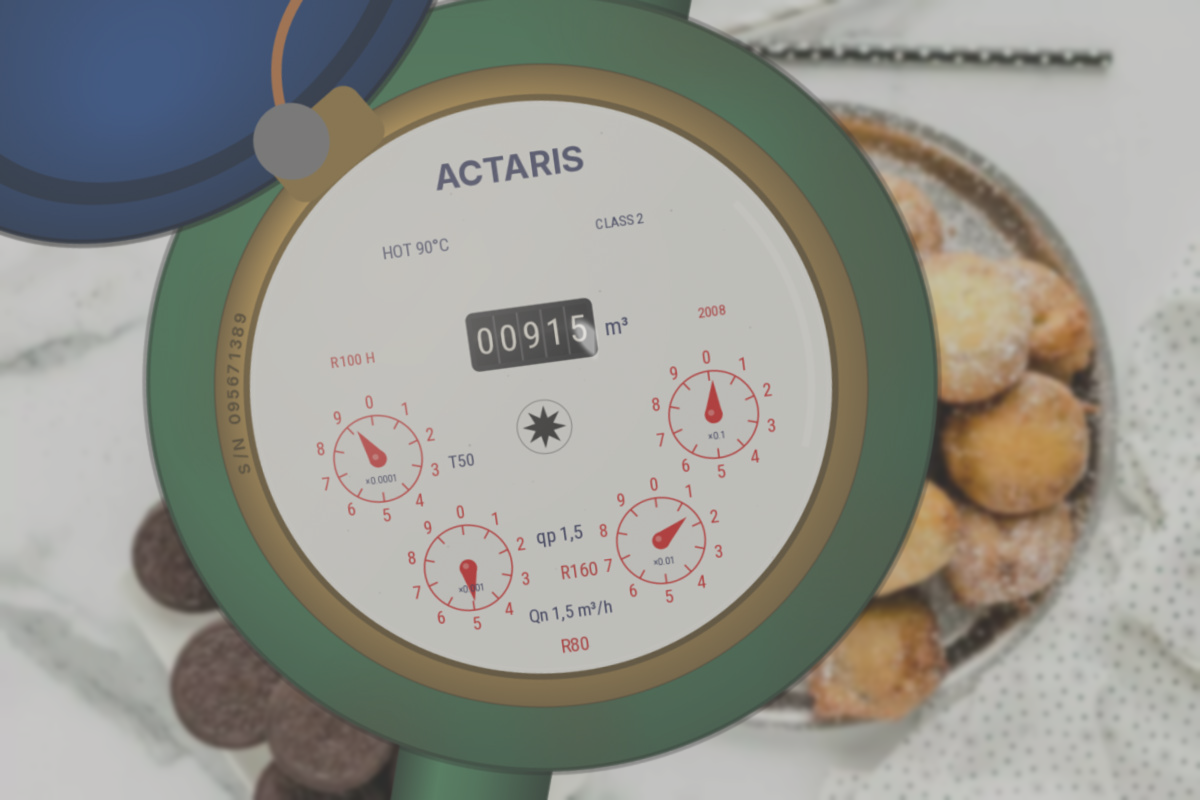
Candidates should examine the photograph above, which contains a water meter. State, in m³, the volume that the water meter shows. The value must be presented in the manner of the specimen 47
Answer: 915.0149
